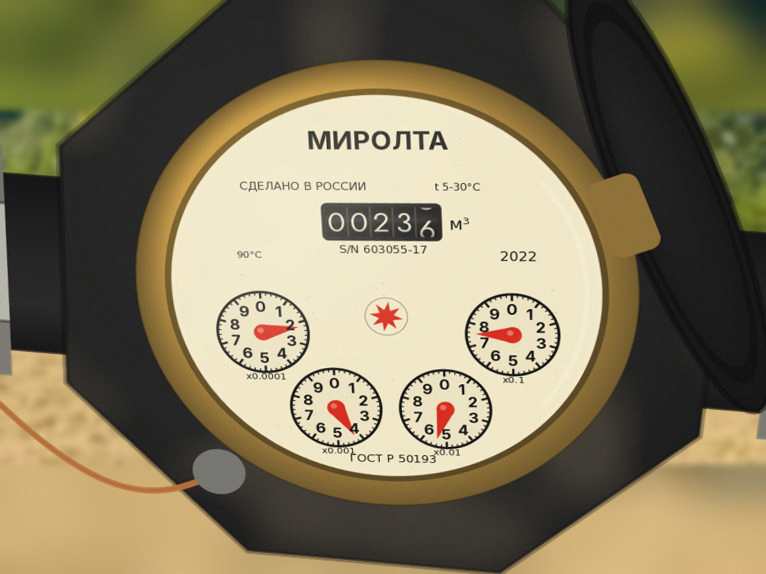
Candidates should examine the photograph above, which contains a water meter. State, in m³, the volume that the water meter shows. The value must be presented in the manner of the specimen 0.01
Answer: 235.7542
